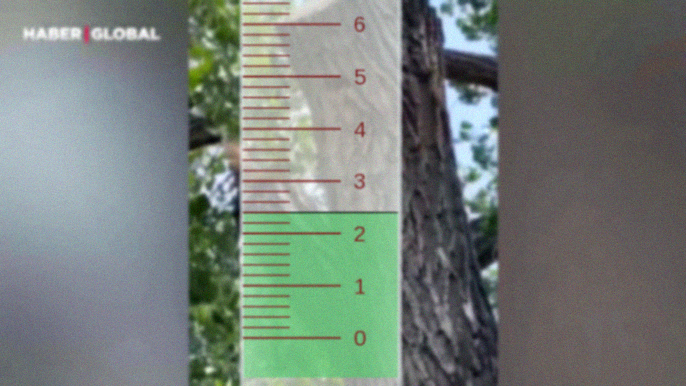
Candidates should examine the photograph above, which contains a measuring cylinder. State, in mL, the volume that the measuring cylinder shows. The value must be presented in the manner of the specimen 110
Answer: 2.4
